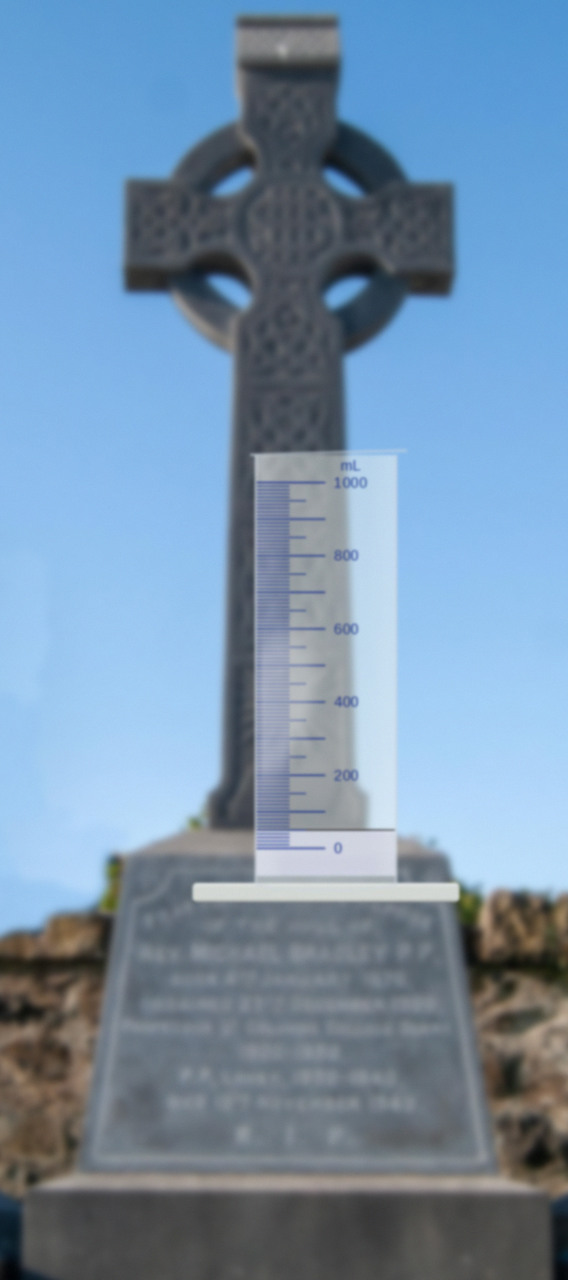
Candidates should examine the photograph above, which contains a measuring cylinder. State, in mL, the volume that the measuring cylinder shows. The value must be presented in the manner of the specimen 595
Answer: 50
